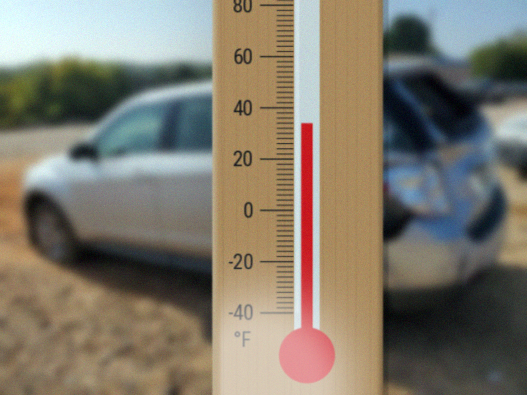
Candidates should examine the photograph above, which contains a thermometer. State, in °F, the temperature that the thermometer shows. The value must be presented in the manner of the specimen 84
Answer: 34
